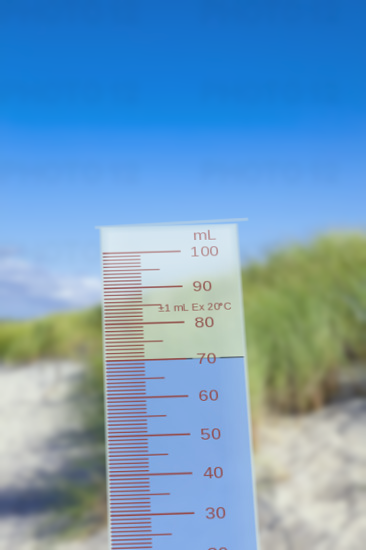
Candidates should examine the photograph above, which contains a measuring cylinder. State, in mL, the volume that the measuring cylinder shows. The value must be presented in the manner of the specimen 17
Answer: 70
